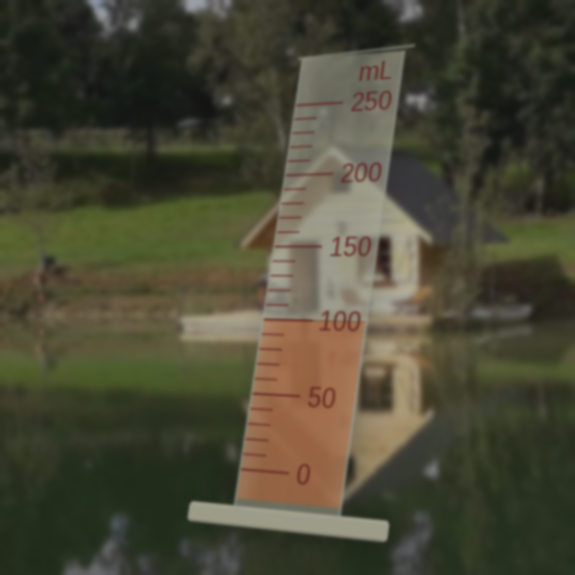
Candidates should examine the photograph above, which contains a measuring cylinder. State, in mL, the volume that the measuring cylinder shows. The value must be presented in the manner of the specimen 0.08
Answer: 100
